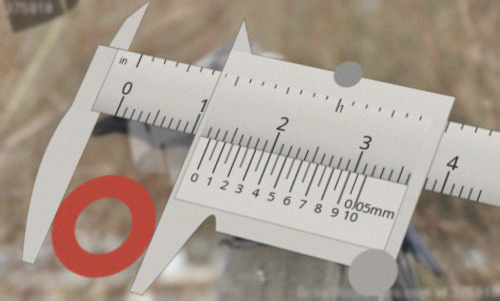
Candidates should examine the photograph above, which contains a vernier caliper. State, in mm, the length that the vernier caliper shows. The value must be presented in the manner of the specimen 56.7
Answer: 12.4
